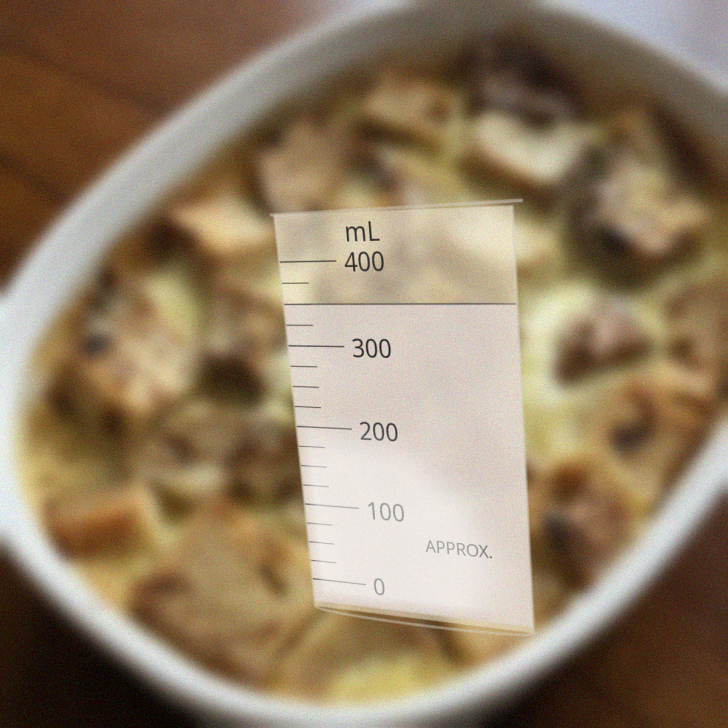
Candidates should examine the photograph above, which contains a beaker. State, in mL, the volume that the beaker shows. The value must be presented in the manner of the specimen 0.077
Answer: 350
